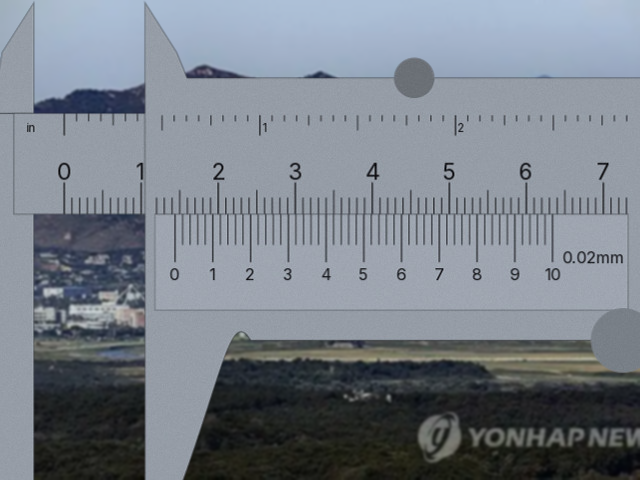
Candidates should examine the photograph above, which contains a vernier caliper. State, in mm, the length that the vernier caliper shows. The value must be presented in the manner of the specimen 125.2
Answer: 14.4
